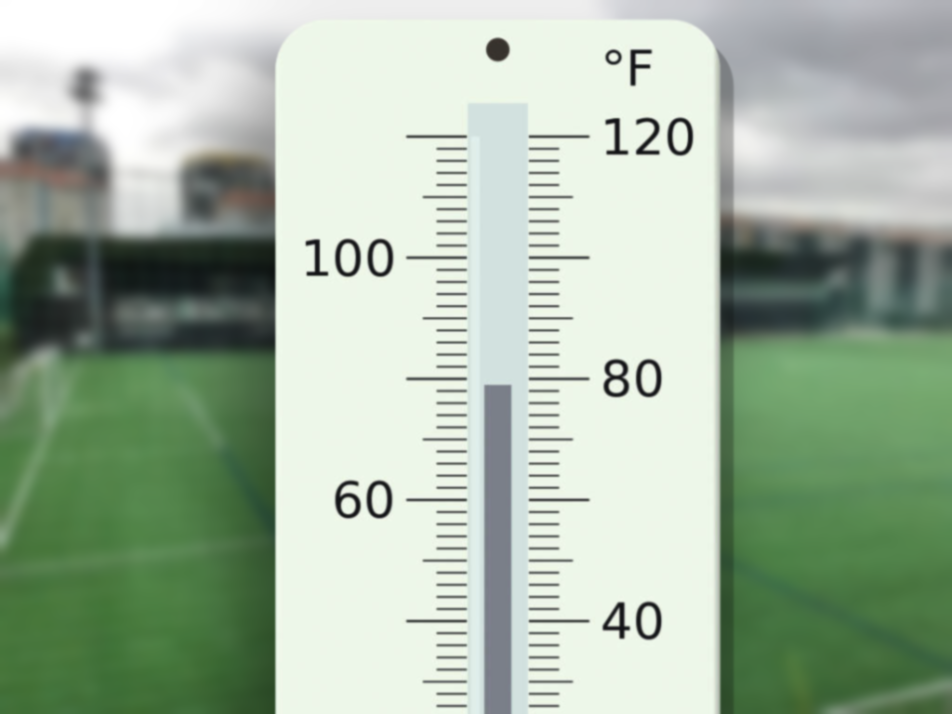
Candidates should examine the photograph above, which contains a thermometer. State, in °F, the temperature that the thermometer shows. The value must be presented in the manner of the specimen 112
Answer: 79
